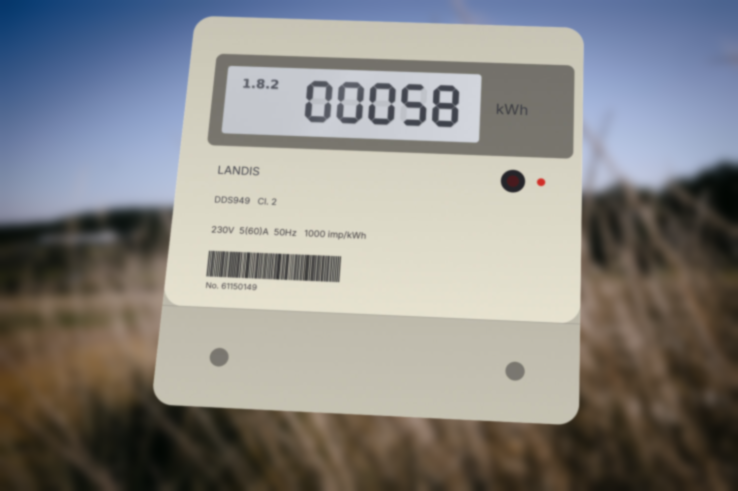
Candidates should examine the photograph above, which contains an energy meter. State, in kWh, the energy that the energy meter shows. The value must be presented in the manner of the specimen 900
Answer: 58
